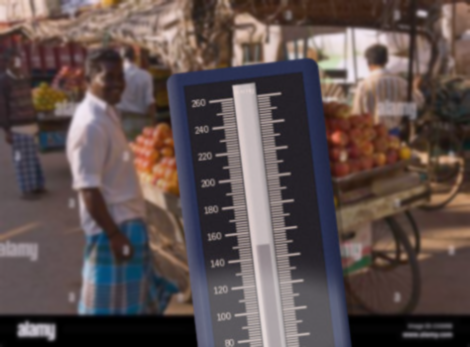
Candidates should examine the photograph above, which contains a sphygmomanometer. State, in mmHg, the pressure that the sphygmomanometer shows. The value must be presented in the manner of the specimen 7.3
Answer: 150
